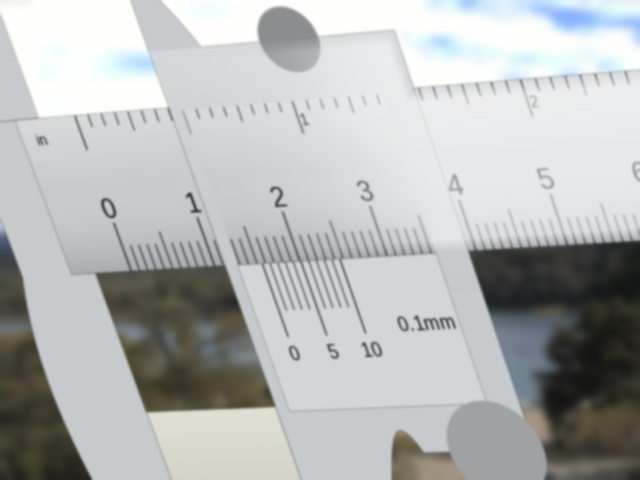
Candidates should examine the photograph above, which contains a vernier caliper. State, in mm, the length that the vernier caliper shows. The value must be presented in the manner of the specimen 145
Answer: 15.6
